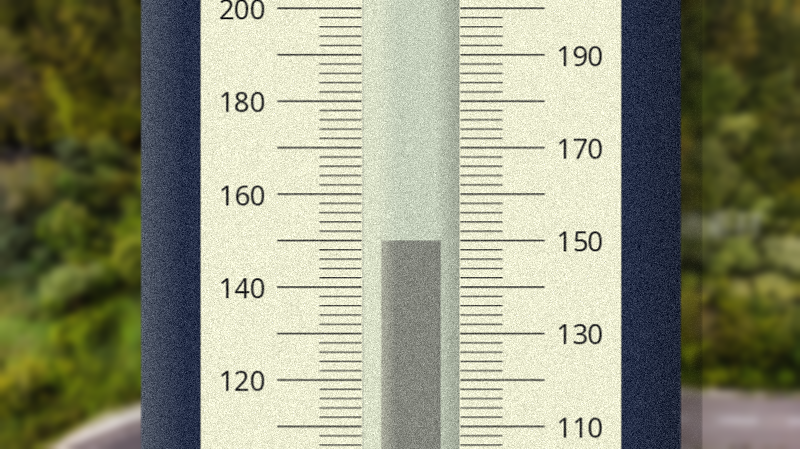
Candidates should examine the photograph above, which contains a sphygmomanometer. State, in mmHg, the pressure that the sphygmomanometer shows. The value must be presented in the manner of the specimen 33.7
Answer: 150
